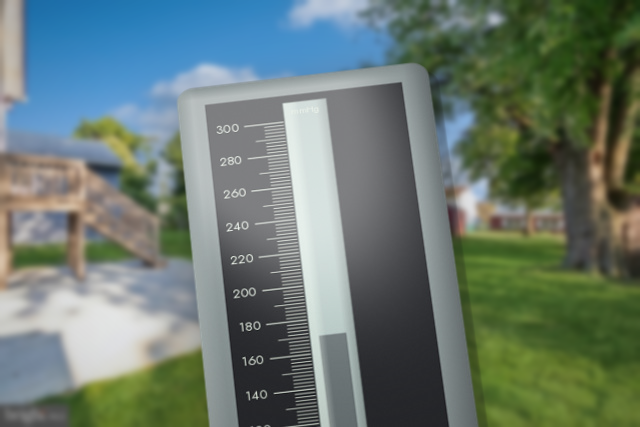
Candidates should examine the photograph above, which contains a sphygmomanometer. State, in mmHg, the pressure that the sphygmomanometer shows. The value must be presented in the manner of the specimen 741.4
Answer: 170
